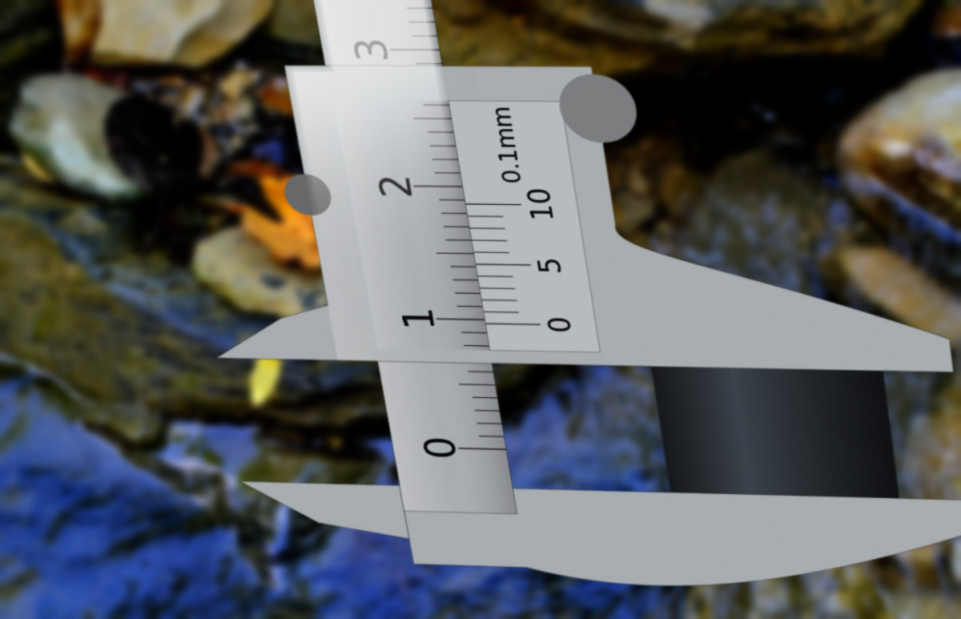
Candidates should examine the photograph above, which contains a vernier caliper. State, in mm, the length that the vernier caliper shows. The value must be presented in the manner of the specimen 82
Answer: 9.7
